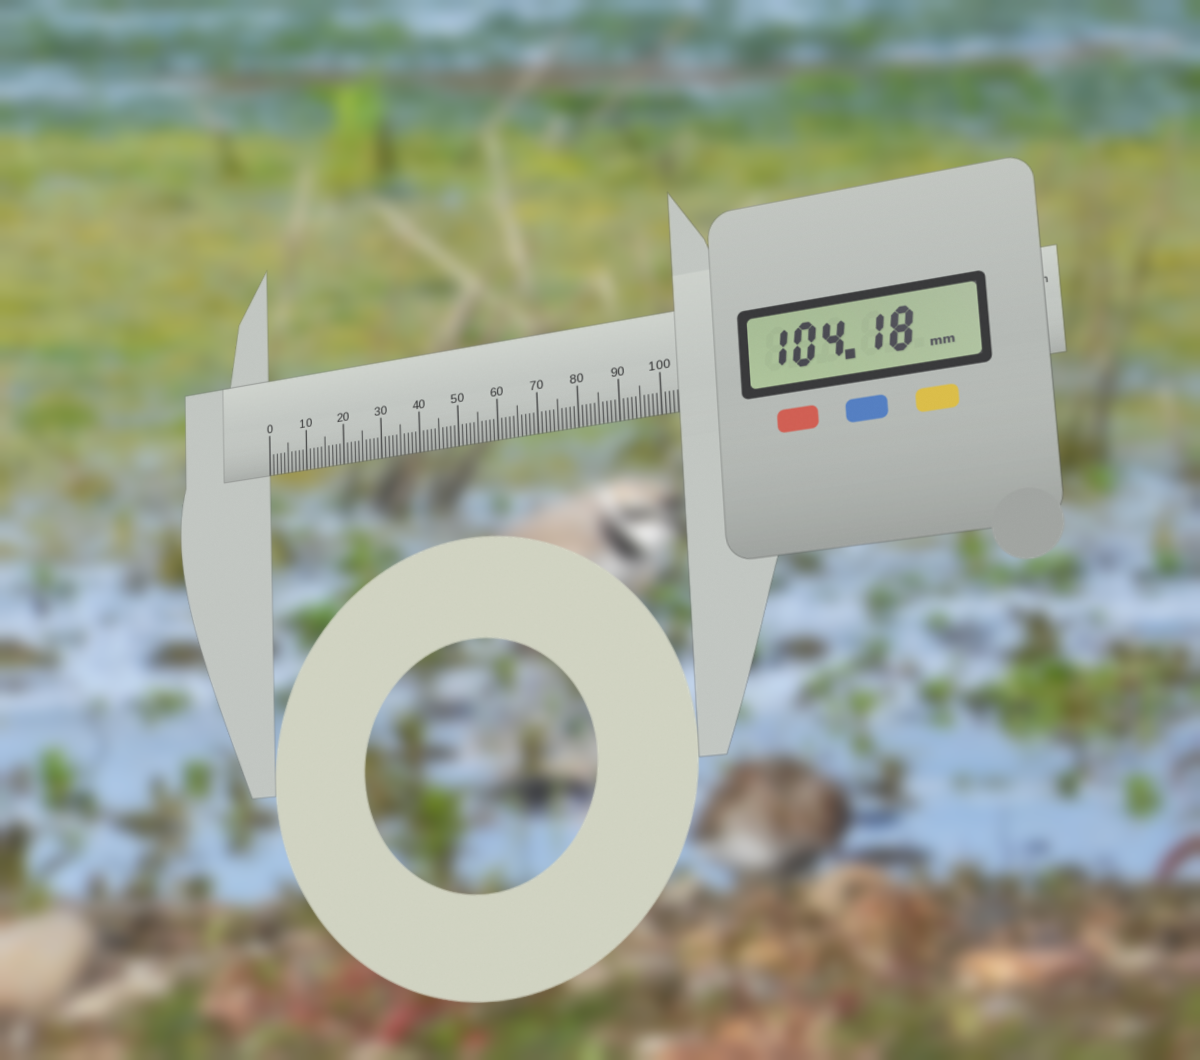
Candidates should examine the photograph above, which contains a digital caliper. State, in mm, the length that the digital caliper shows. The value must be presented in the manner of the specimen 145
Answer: 104.18
